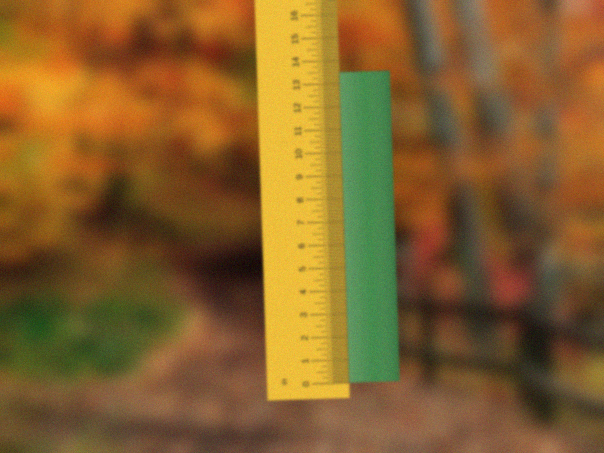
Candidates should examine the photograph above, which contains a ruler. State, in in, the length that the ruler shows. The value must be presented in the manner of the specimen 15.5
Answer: 13.5
